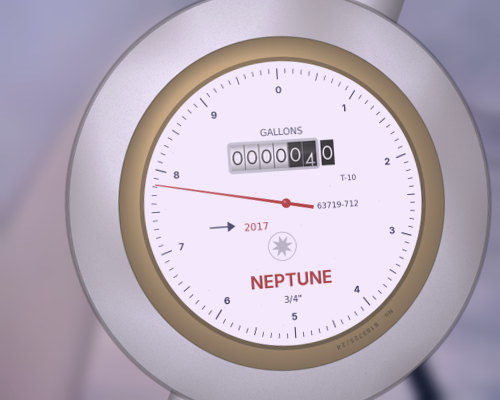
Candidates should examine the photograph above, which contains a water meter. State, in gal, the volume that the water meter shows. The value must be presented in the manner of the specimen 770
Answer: 37.8
